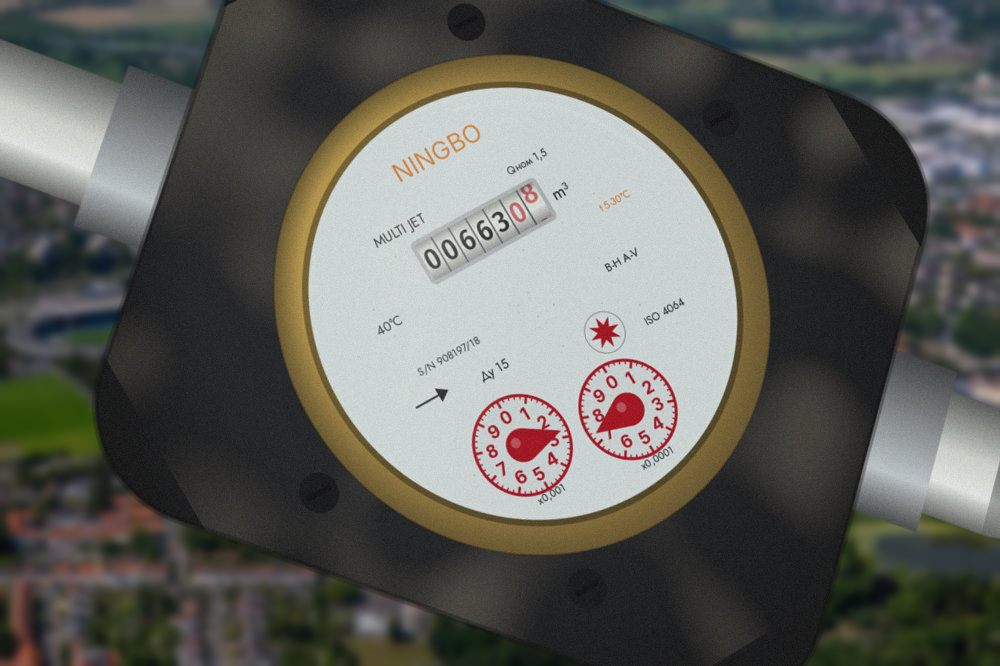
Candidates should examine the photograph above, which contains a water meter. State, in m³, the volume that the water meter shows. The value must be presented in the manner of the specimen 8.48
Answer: 663.0827
